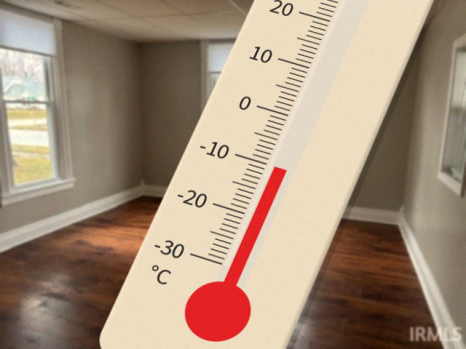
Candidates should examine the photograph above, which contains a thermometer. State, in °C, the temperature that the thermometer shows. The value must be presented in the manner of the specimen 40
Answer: -10
